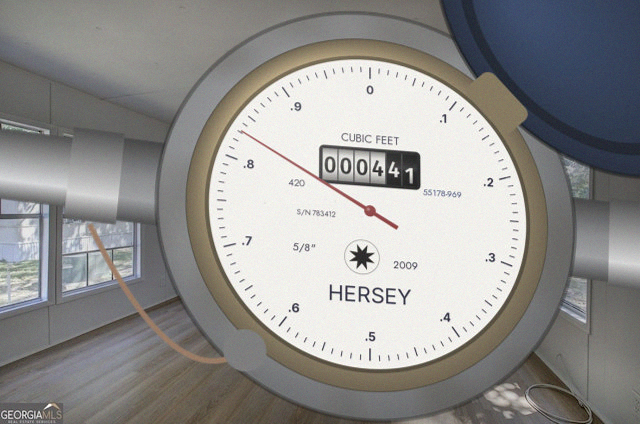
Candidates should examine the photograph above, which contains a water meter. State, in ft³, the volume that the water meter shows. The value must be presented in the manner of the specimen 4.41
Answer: 440.83
